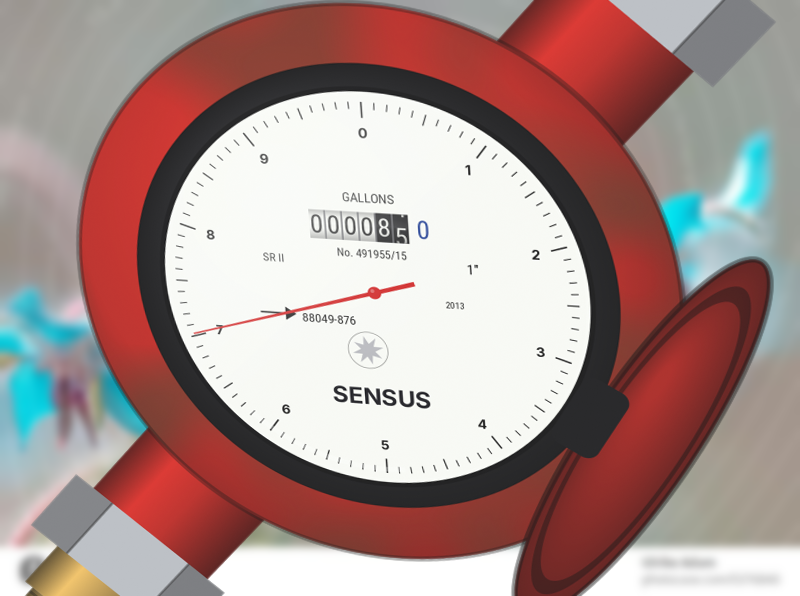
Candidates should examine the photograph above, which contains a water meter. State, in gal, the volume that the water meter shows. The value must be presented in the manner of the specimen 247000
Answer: 847.0
